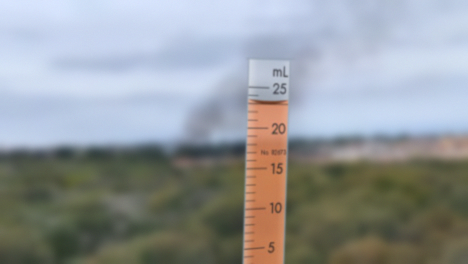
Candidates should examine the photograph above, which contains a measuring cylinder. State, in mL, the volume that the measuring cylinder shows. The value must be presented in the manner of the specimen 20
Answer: 23
